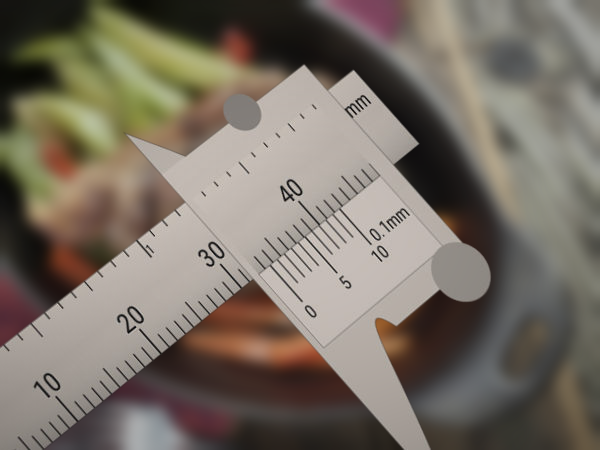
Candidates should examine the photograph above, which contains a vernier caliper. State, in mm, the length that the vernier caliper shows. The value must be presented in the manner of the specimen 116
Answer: 33.6
